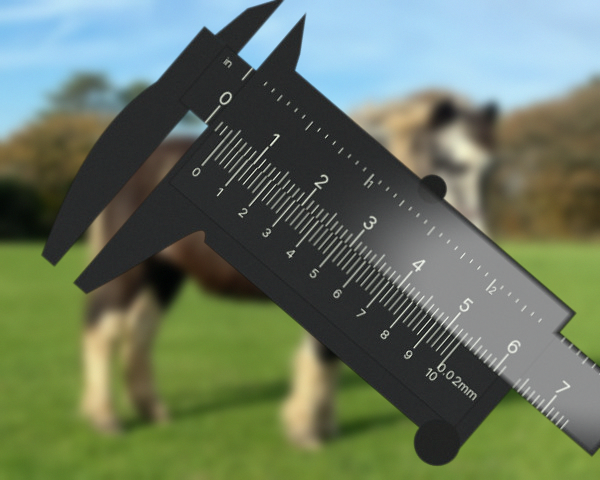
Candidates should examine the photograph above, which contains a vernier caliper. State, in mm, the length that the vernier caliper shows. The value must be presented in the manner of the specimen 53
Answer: 4.0
